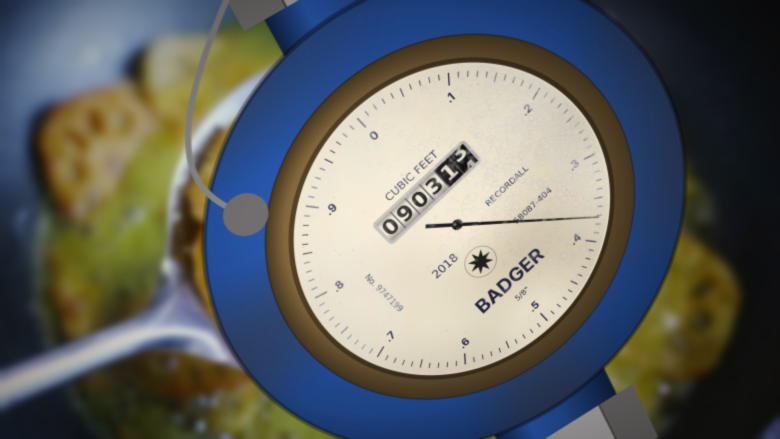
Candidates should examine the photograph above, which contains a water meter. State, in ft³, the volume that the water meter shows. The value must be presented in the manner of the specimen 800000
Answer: 90313.37
